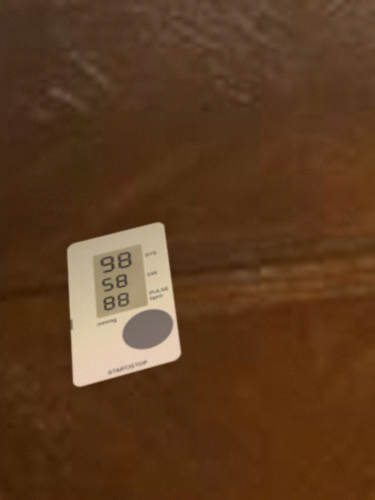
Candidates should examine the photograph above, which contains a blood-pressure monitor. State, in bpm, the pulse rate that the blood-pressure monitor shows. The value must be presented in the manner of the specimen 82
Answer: 88
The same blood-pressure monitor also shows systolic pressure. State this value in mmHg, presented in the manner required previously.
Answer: 98
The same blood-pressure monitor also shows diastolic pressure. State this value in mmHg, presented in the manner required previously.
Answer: 58
